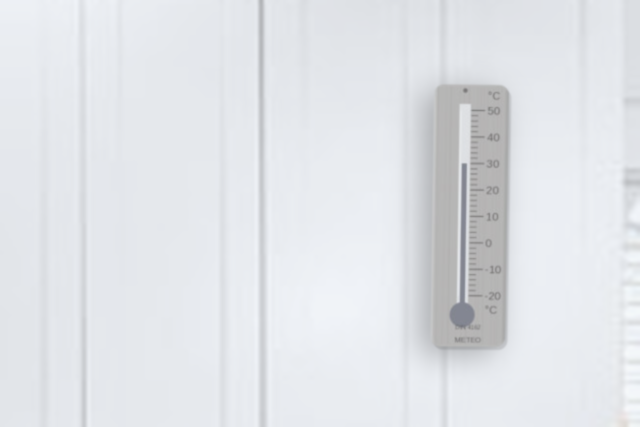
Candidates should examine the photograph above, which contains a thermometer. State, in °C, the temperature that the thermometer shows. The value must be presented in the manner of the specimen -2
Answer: 30
